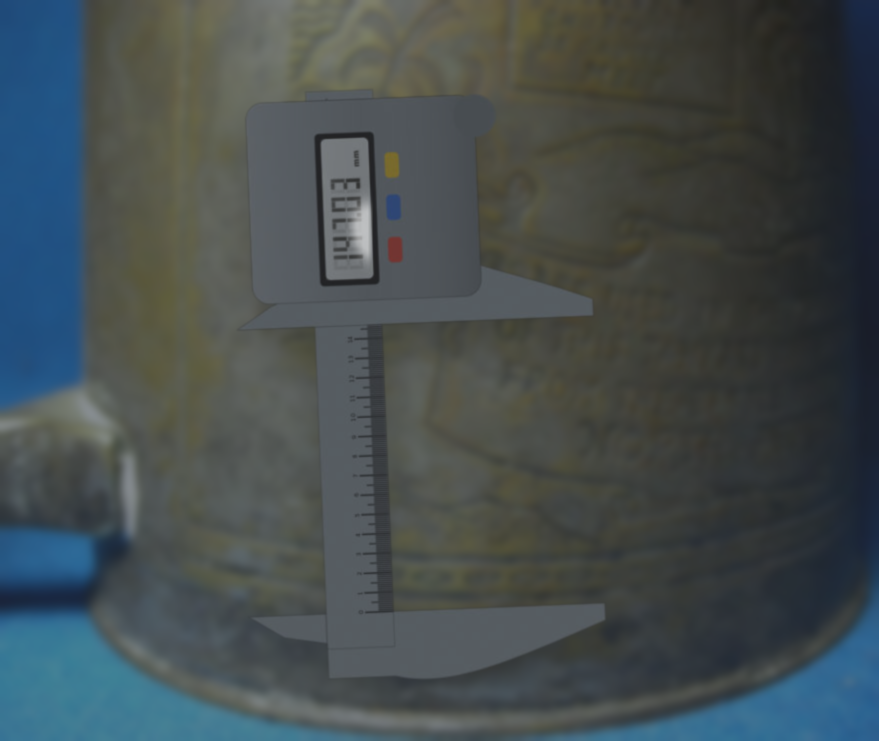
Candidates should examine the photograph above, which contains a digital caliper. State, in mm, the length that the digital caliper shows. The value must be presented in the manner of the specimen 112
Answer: 147.03
